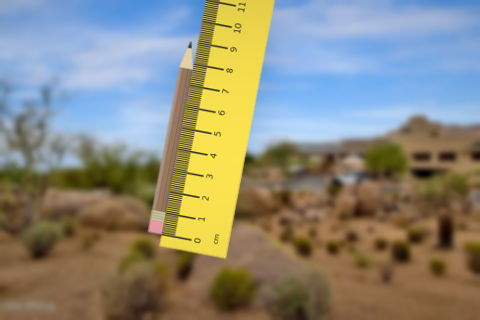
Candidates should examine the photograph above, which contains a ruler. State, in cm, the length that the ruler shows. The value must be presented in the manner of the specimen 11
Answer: 9
